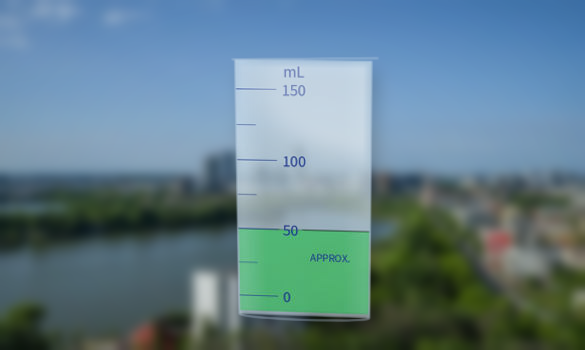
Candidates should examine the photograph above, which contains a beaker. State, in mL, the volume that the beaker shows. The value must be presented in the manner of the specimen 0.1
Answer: 50
